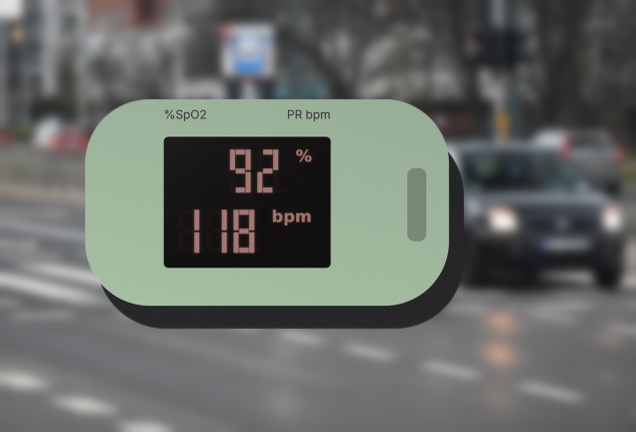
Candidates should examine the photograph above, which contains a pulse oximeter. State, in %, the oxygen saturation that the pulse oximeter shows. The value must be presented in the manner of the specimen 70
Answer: 92
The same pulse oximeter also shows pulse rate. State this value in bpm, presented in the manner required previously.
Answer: 118
